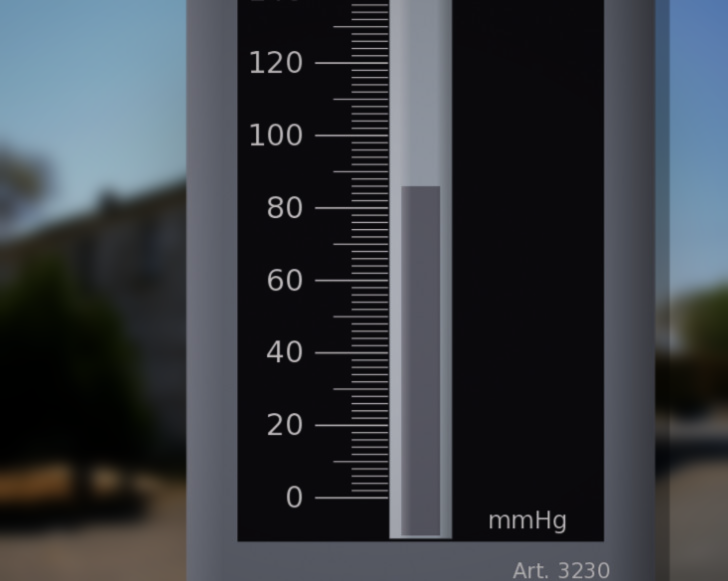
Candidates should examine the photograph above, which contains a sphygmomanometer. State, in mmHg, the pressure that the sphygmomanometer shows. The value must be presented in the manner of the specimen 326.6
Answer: 86
